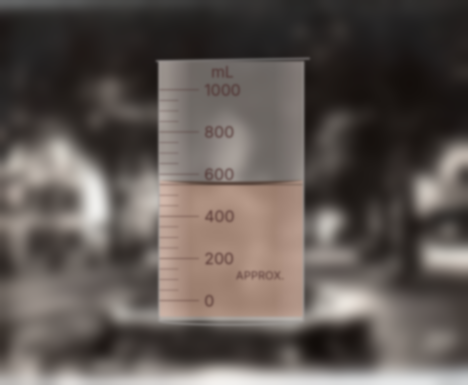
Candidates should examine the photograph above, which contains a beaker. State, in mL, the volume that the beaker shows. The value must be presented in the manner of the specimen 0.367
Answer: 550
